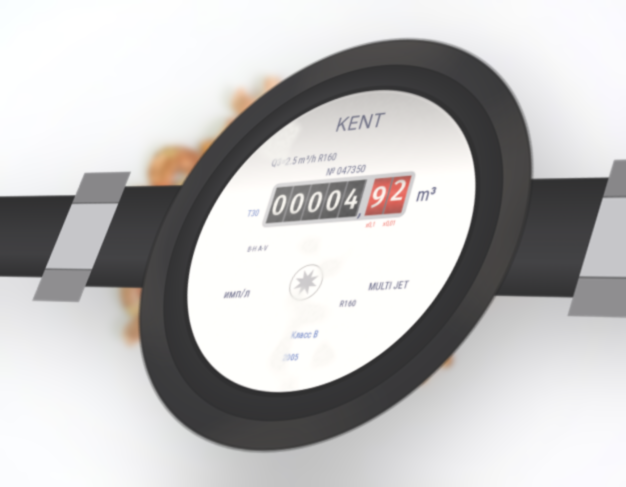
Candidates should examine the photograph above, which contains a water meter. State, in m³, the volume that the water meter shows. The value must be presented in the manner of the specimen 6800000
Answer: 4.92
